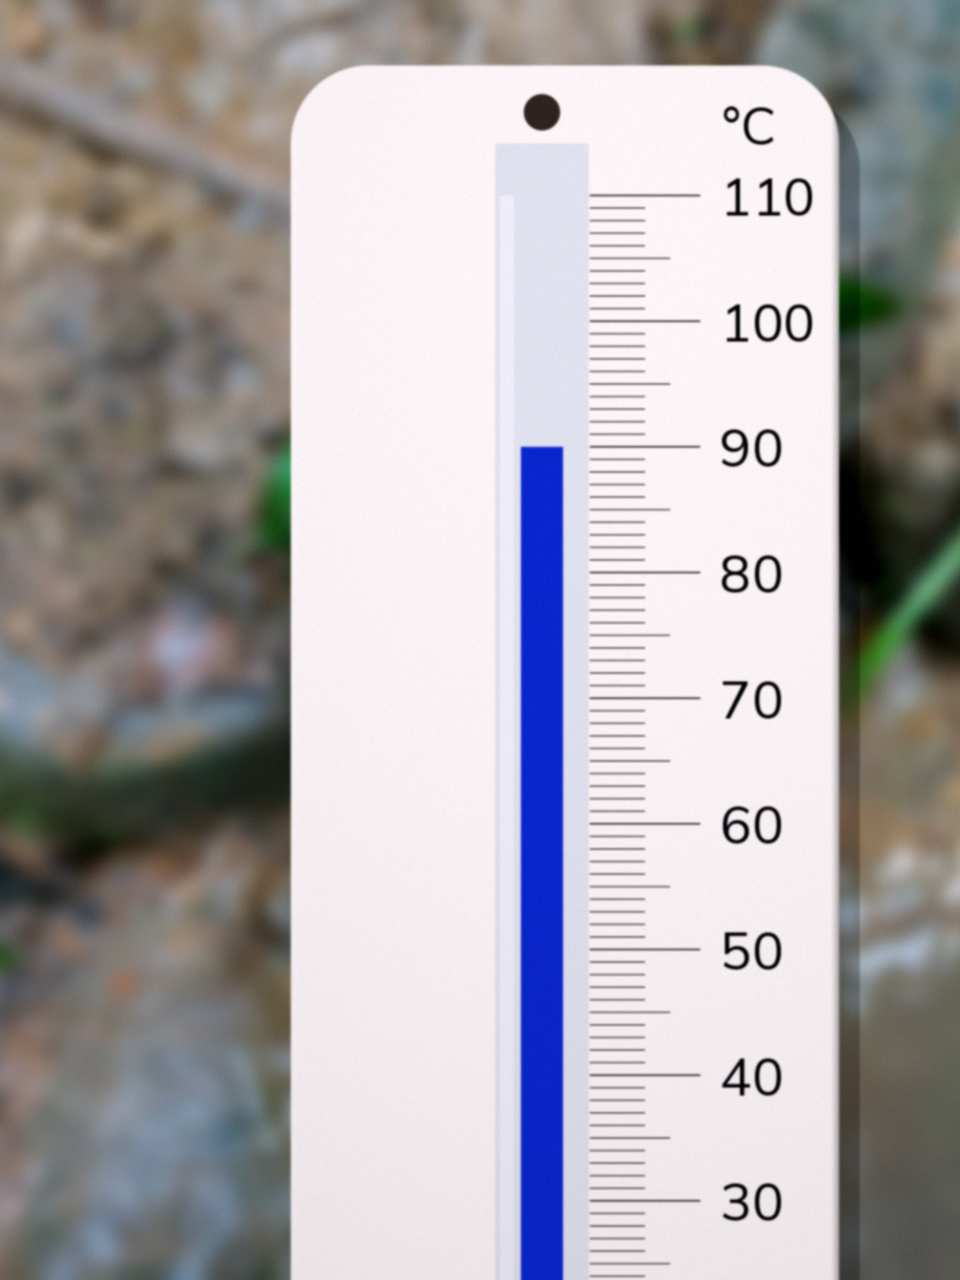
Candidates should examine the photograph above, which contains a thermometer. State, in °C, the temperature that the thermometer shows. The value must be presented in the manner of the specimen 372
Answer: 90
